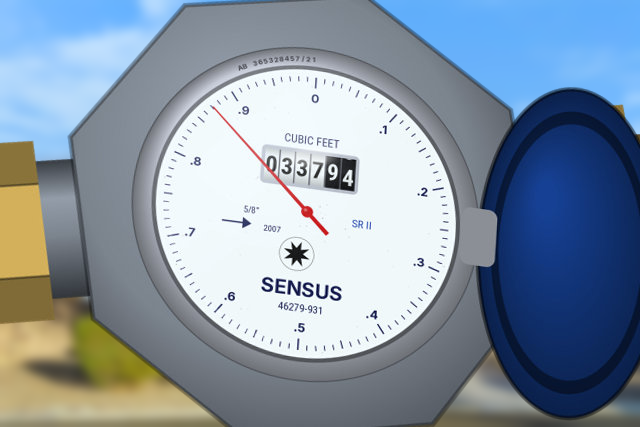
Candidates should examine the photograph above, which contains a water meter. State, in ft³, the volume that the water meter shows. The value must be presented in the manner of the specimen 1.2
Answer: 33793.87
